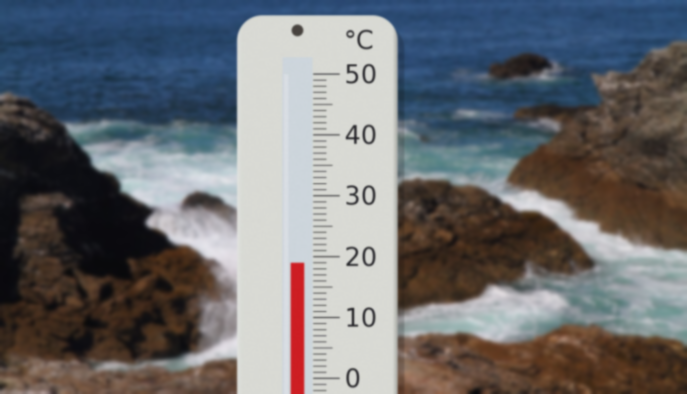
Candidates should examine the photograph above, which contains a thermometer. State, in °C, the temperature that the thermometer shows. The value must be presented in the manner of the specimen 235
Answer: 19
